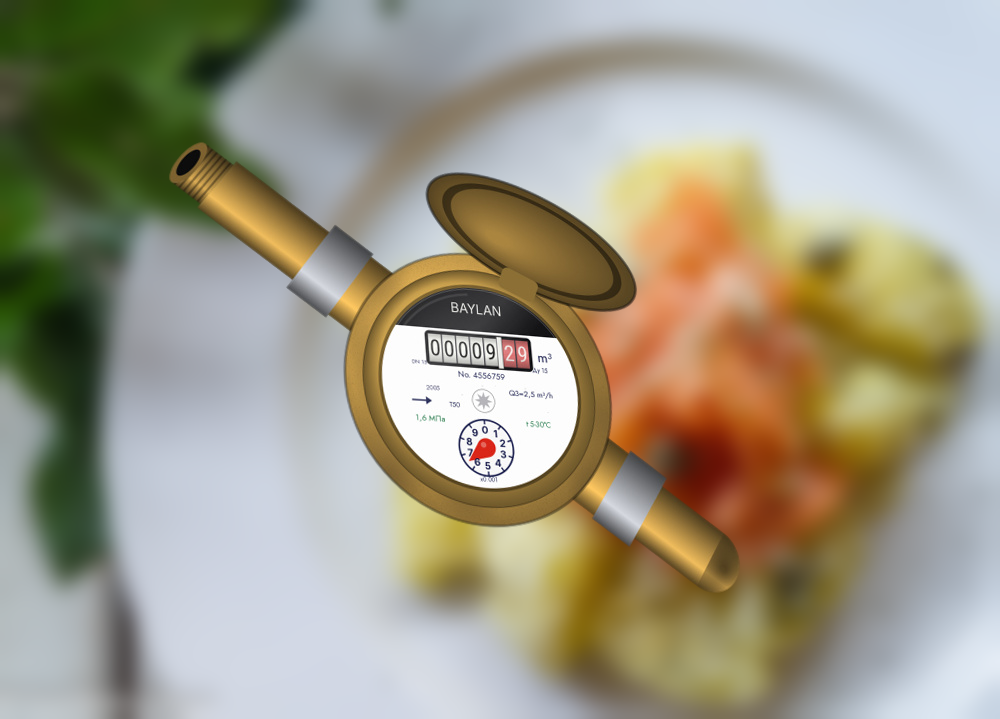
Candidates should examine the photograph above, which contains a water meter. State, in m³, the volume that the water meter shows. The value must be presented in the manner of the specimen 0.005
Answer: 9.296
